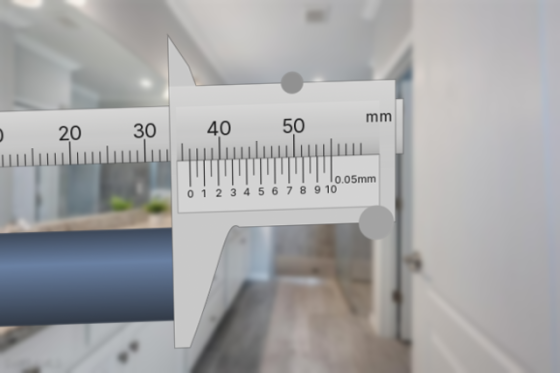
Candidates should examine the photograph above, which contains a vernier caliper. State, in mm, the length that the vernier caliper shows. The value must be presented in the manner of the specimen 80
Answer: 36.0
